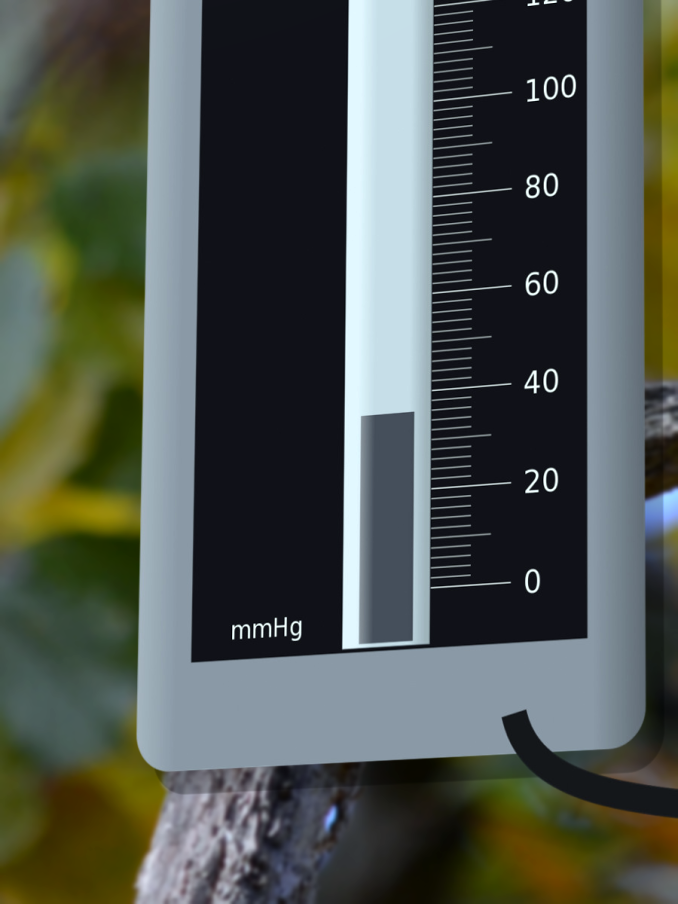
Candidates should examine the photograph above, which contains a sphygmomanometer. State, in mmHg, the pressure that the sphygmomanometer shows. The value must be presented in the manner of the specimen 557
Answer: 36
